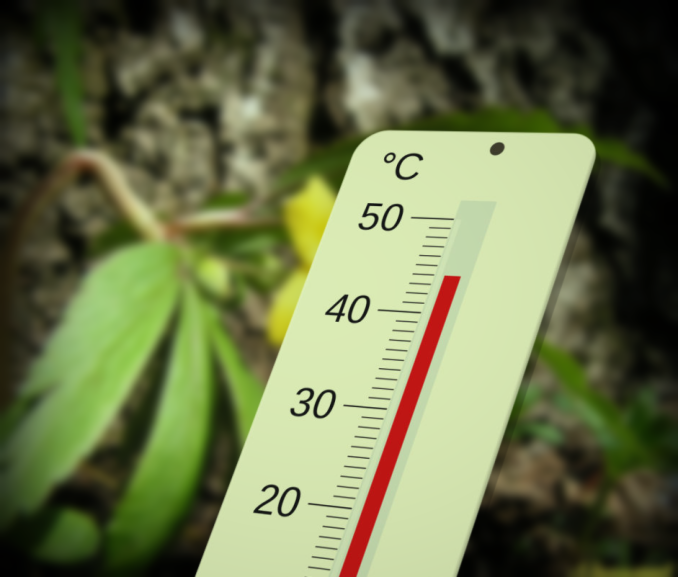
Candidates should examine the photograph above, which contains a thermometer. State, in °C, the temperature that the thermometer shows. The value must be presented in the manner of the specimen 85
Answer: 44
